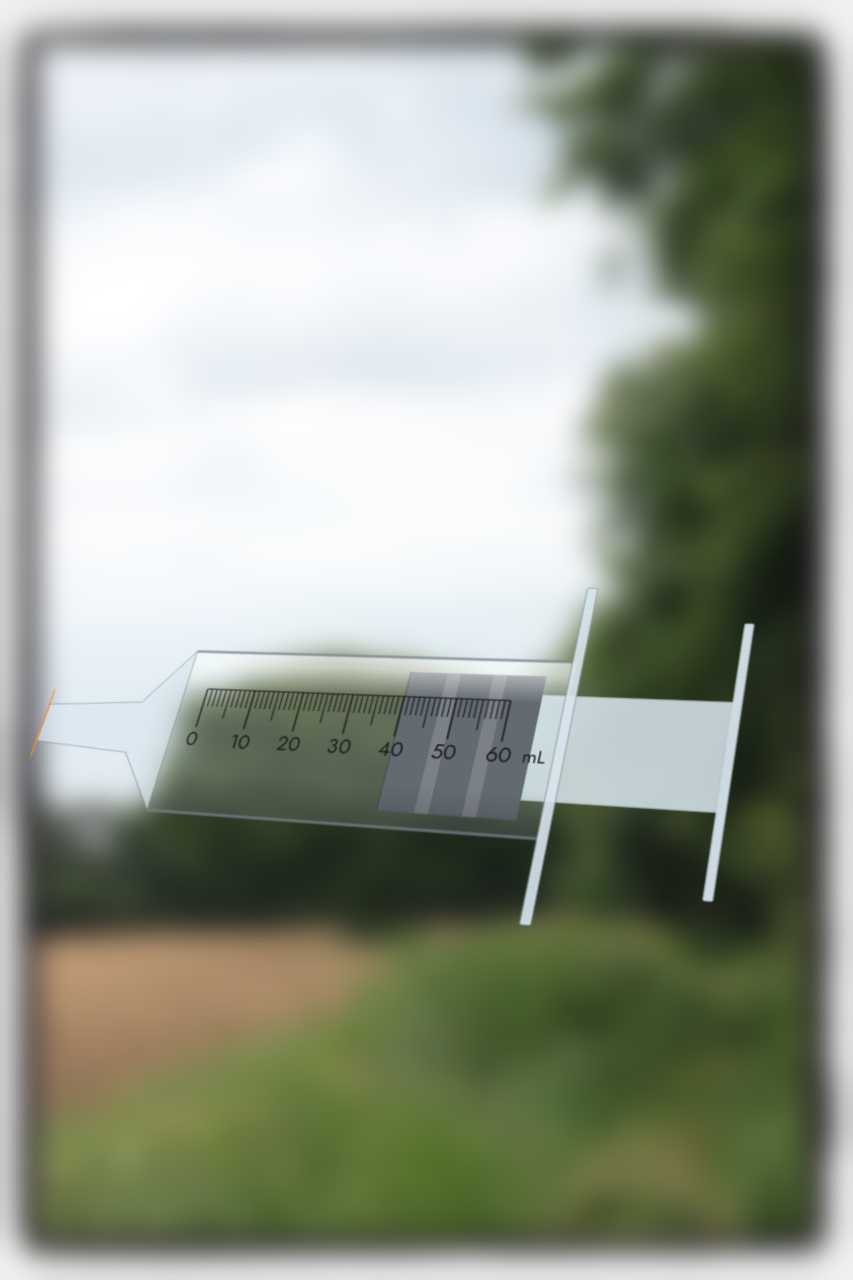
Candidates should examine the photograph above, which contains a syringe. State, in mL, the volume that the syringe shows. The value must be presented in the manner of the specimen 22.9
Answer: 40
